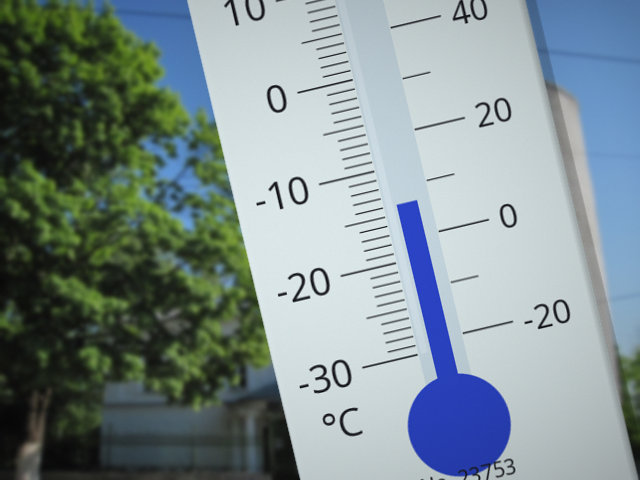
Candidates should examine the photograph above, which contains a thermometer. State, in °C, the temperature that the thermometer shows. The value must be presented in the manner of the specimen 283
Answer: -14
